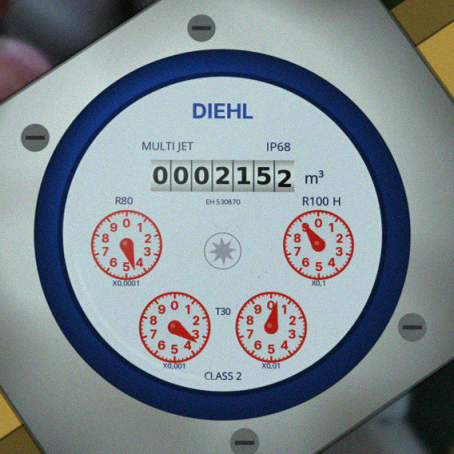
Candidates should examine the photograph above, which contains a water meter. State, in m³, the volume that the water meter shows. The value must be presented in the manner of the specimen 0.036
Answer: 2151.9034
